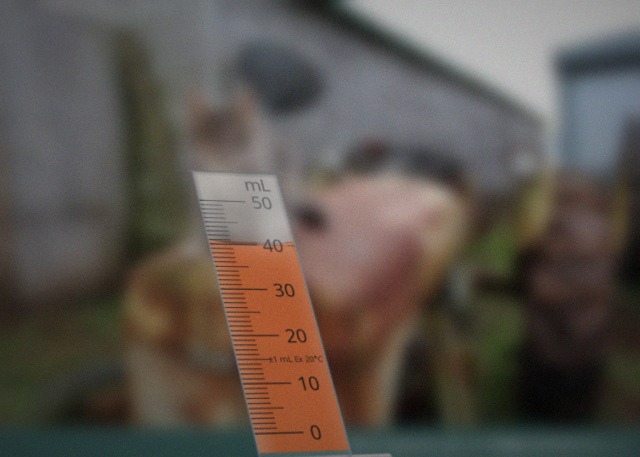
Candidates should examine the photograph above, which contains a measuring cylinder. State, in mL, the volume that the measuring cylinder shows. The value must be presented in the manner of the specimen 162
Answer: 40
